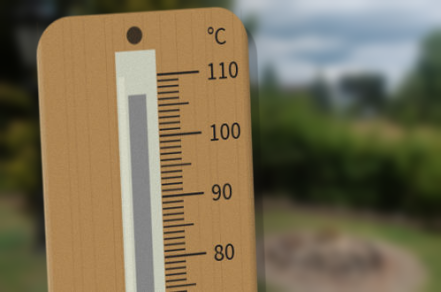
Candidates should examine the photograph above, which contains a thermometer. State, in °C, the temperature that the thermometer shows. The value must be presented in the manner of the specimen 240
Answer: 107
